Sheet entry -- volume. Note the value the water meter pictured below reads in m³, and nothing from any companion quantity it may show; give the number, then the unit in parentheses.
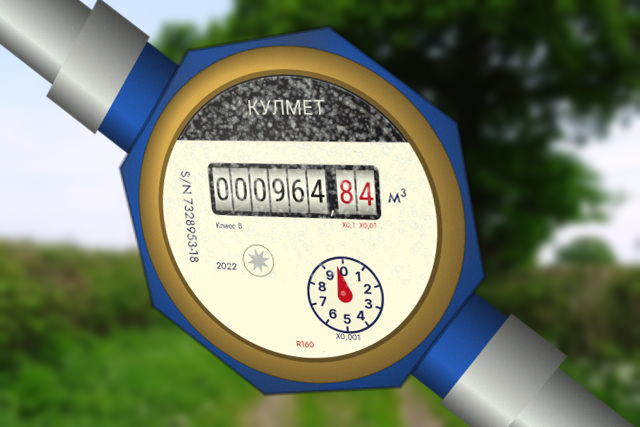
964.839 (m³)
